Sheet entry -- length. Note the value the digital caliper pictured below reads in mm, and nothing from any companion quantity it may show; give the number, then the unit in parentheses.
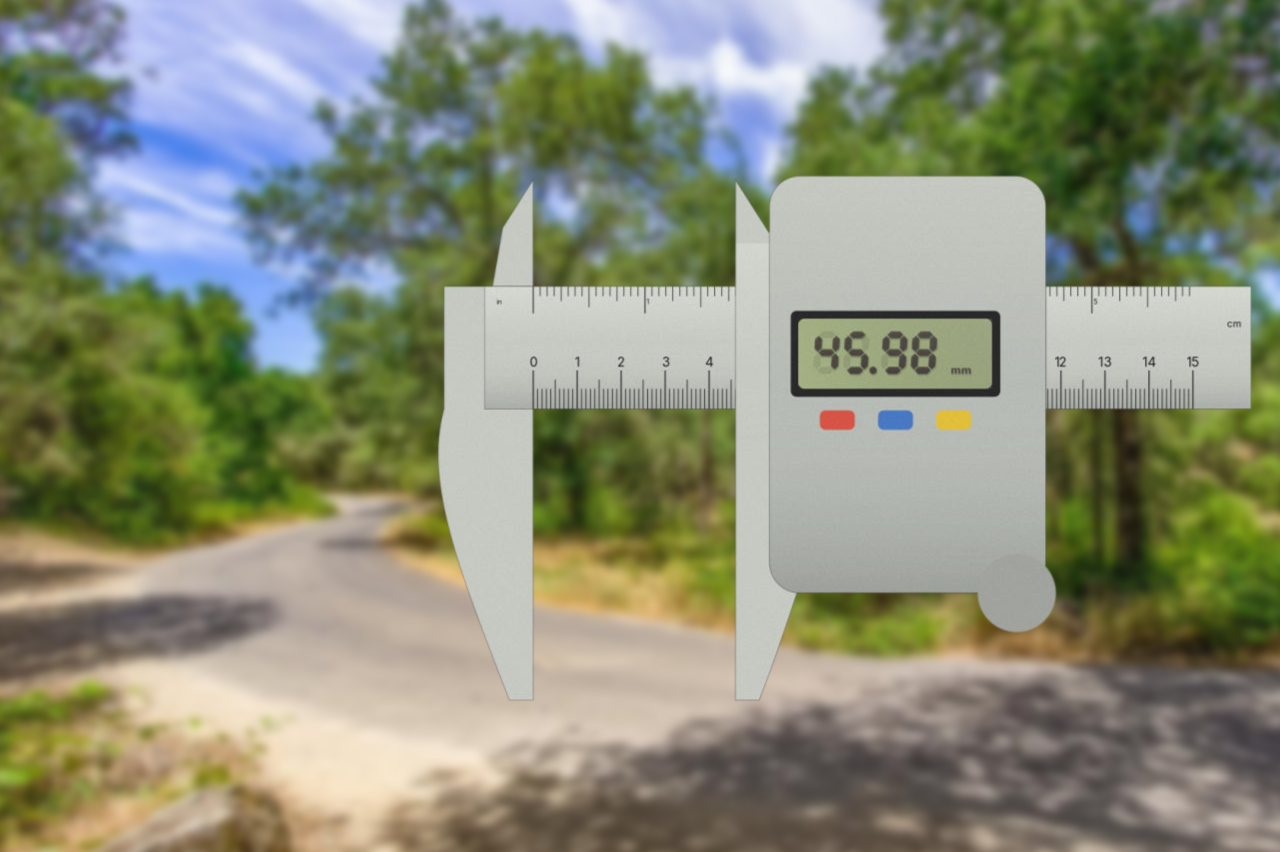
45.98 (mm)
